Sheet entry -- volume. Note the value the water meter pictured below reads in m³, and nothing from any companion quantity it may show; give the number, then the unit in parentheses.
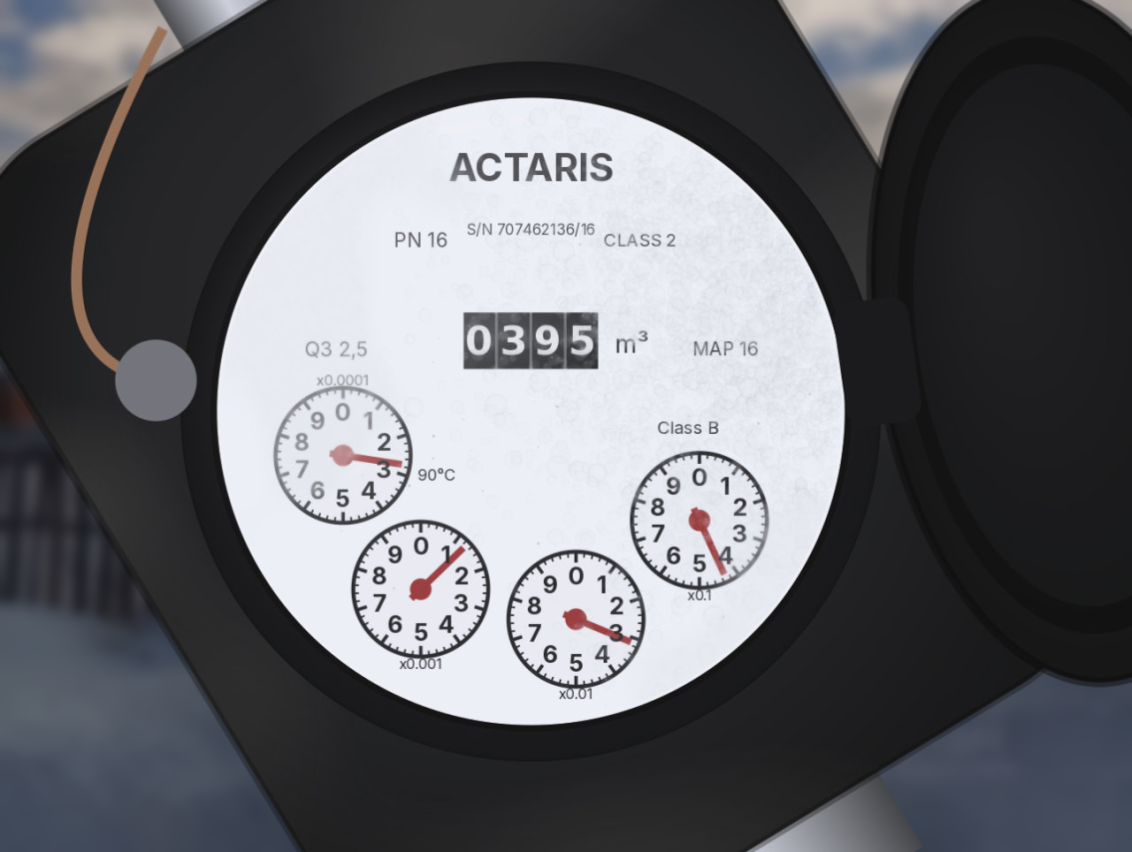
395.4312 (m³)
